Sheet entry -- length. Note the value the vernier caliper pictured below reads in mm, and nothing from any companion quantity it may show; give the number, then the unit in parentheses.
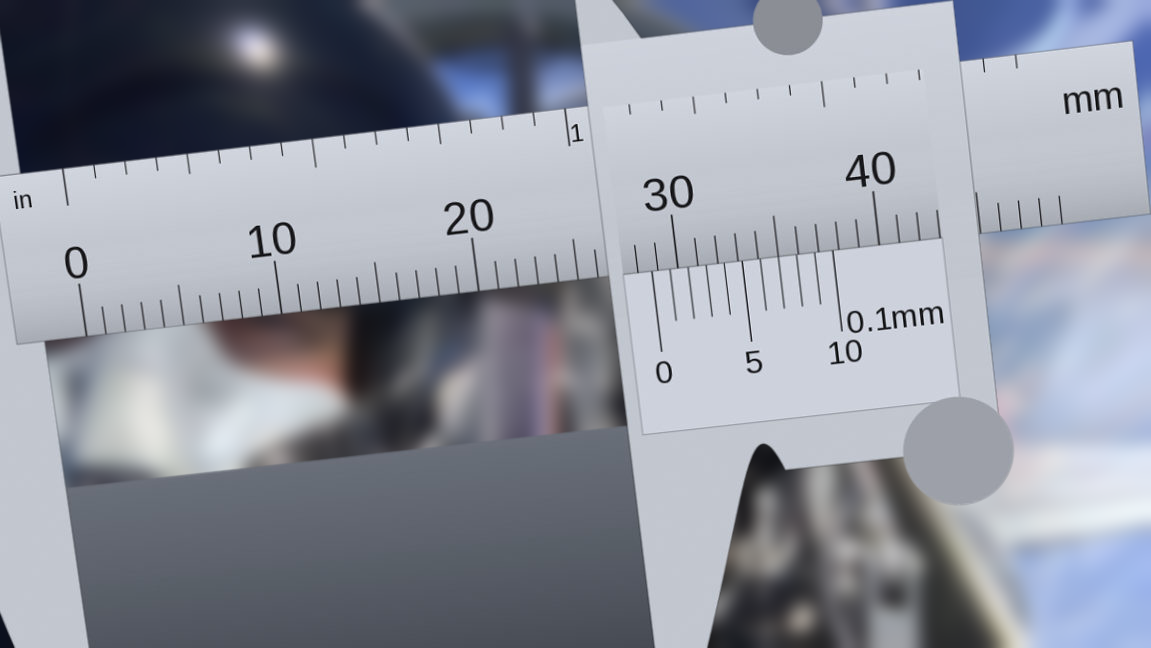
28.7 (mm)
